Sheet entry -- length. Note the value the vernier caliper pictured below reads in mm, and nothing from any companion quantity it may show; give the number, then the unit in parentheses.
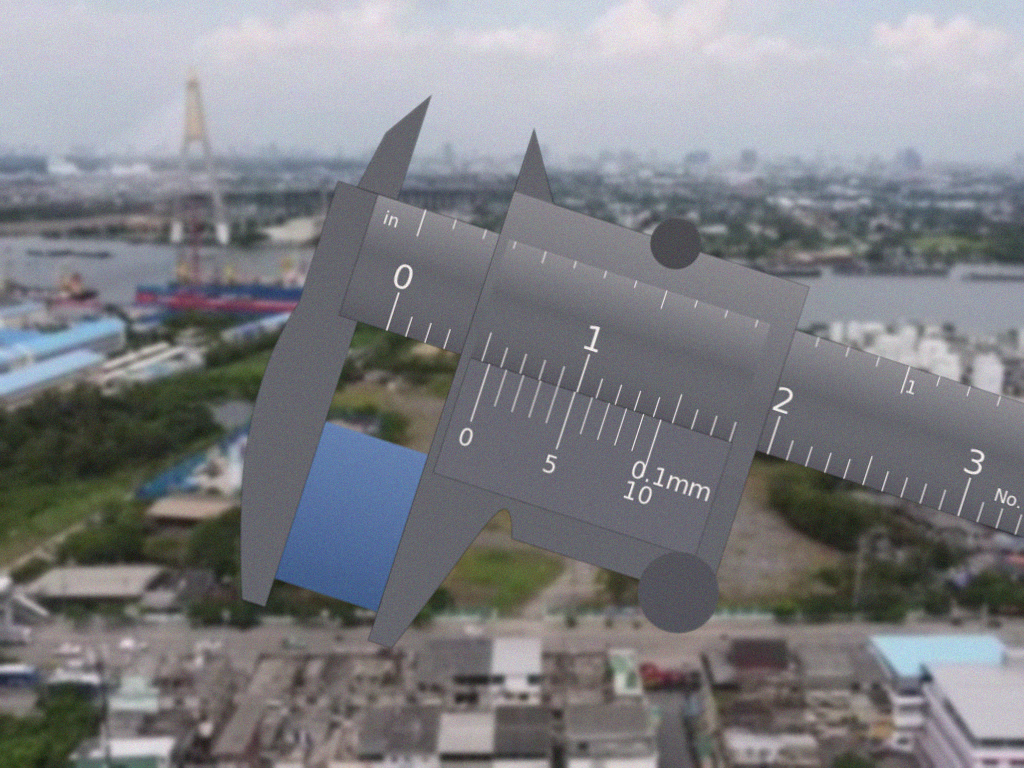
5.4 (mm)
